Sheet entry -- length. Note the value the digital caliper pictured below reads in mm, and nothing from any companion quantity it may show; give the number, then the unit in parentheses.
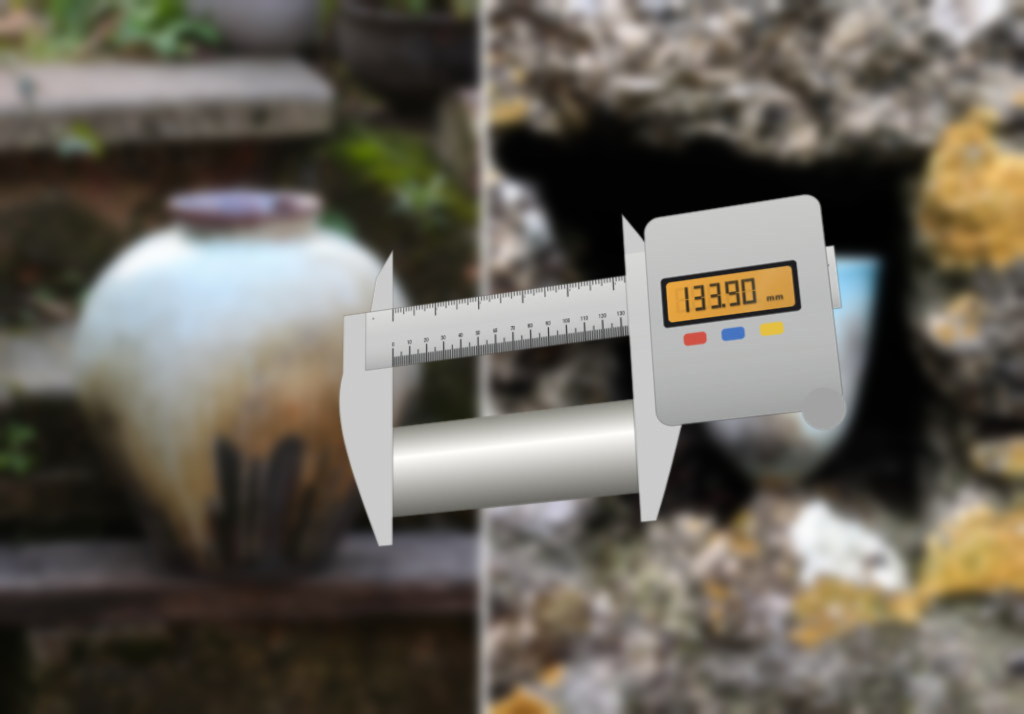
133.90 (mm)
